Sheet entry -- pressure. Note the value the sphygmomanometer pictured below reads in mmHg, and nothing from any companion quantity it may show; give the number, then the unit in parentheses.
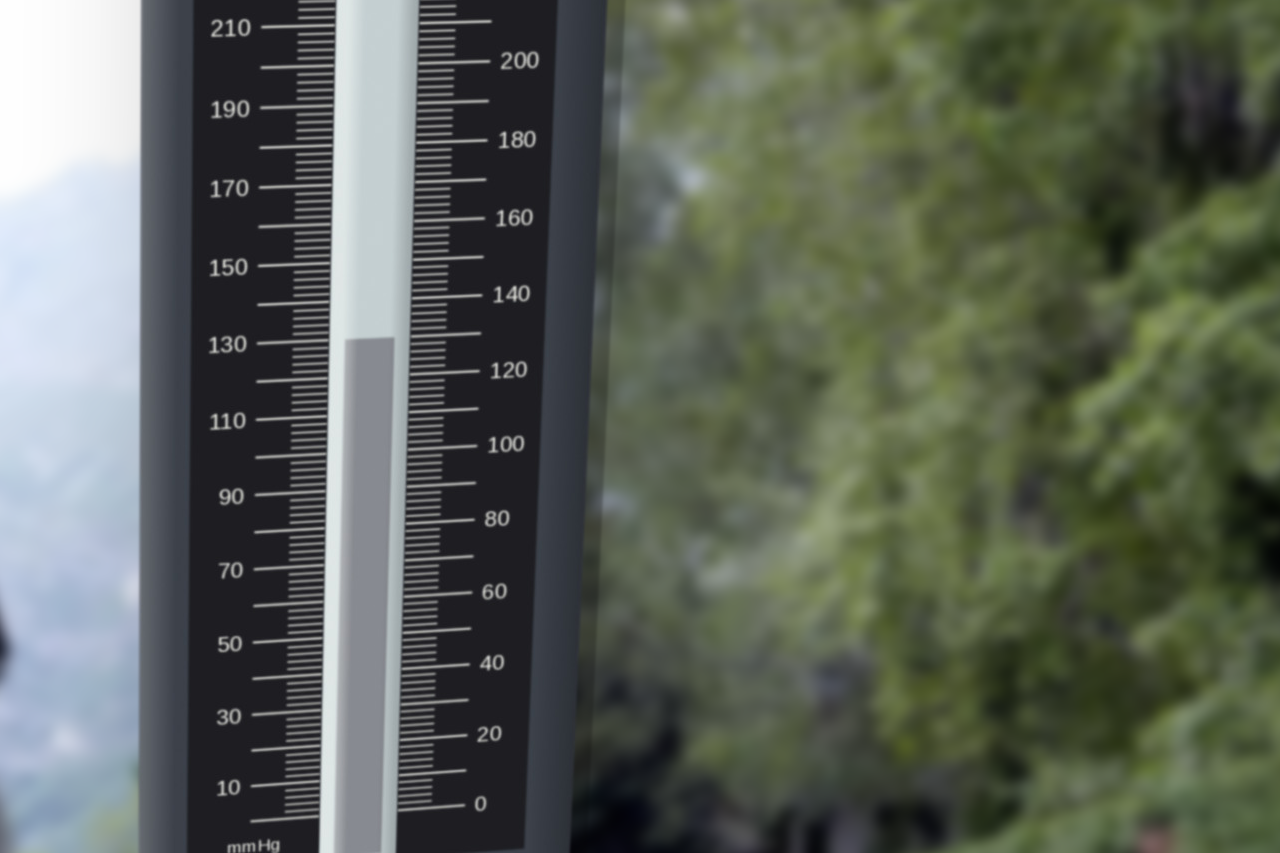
130 (mmHg)
